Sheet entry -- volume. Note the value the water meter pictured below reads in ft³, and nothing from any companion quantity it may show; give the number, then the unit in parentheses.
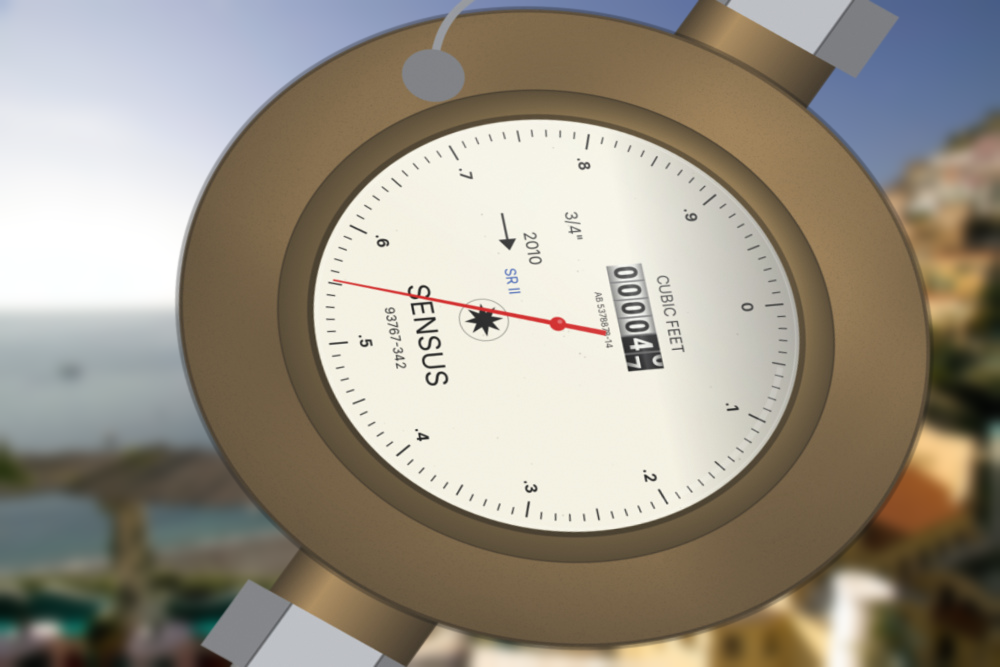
46.55 (ft³)
